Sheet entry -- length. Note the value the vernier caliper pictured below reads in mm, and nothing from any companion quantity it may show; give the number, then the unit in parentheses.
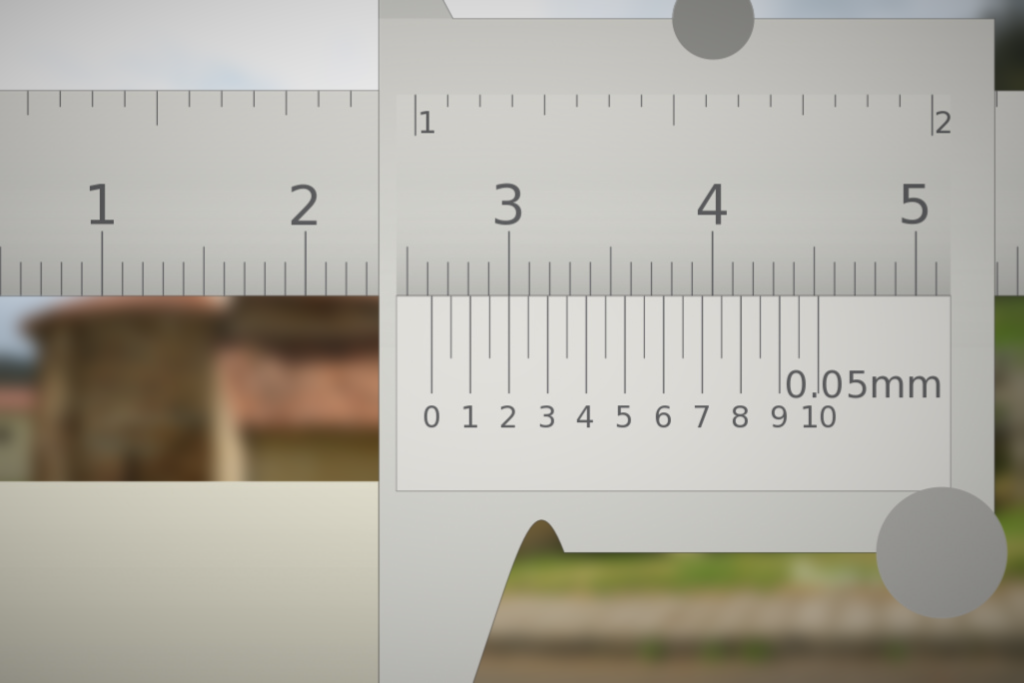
26.2 (mm)
